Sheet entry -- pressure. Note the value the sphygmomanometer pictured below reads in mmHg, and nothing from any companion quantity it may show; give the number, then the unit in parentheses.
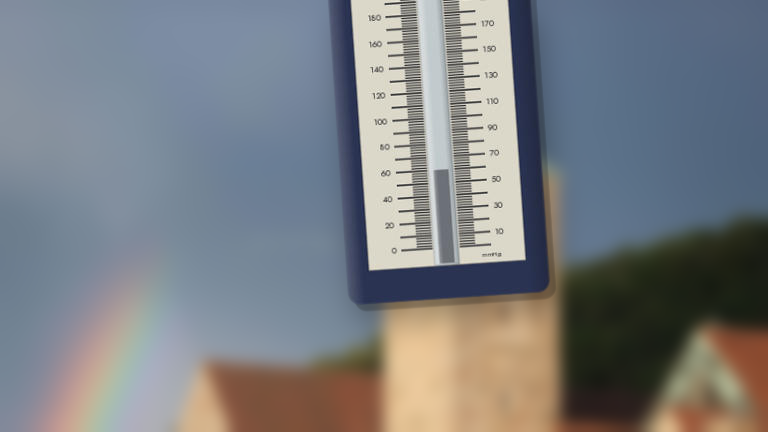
60 (mmHg)
